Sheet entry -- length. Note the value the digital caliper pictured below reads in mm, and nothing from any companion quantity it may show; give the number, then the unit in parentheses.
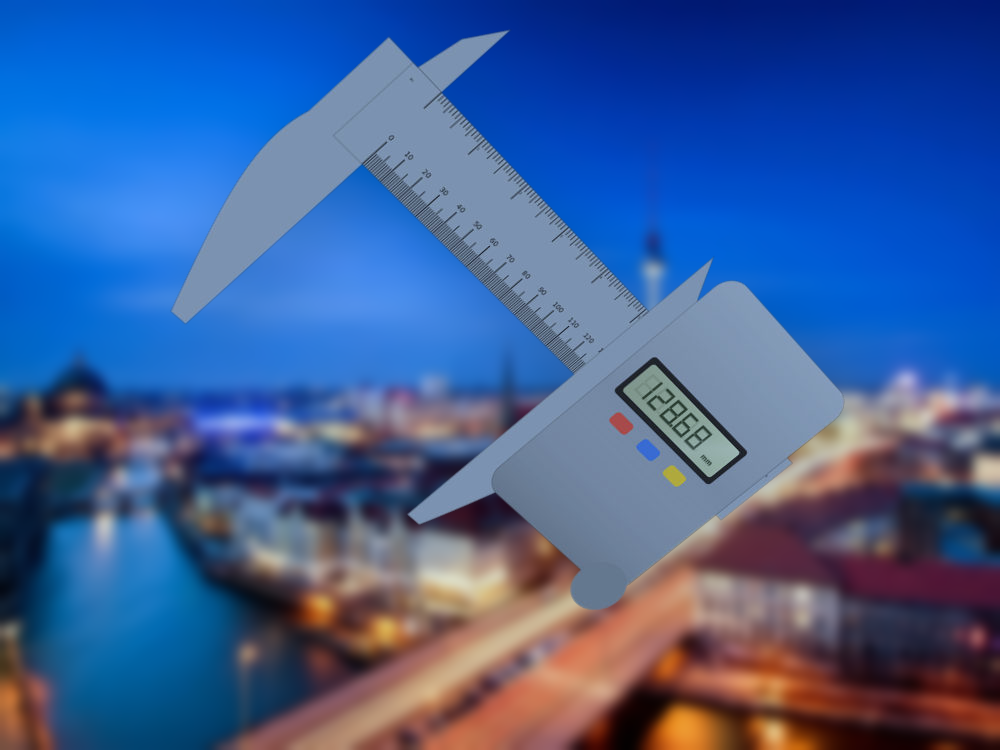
128.68 (mm)
